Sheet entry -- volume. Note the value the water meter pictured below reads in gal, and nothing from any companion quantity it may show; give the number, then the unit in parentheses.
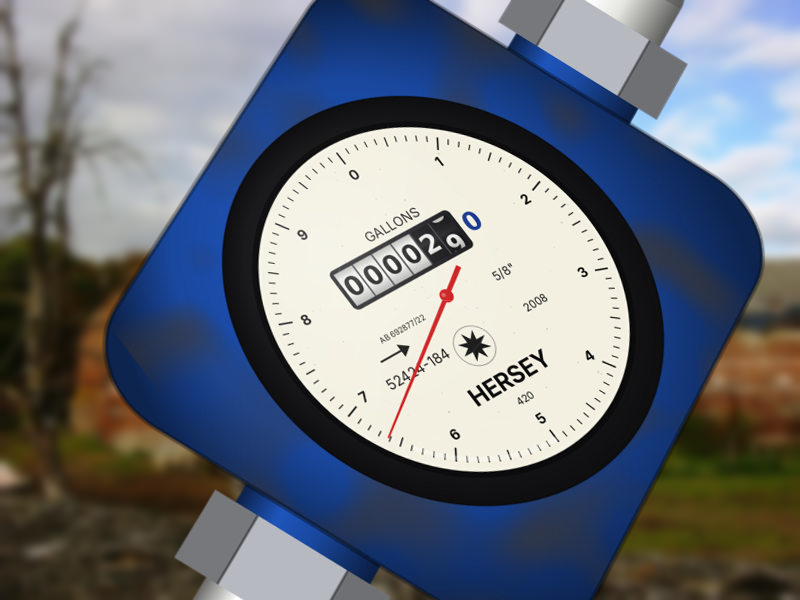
286.6 (gal)
